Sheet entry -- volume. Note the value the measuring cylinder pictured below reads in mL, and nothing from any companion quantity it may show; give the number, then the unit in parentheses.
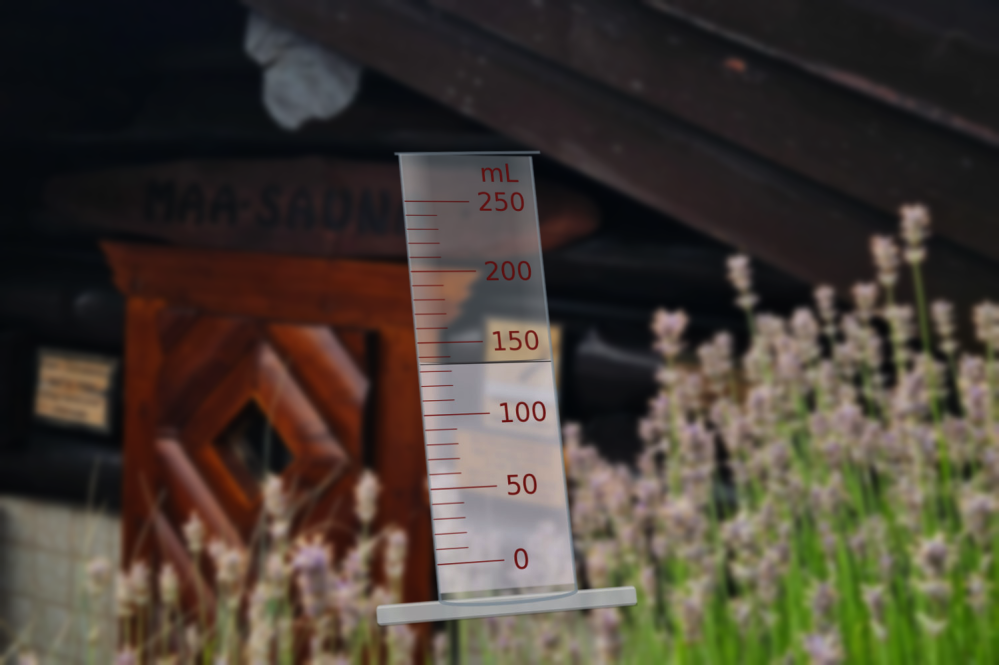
135 (mL)
